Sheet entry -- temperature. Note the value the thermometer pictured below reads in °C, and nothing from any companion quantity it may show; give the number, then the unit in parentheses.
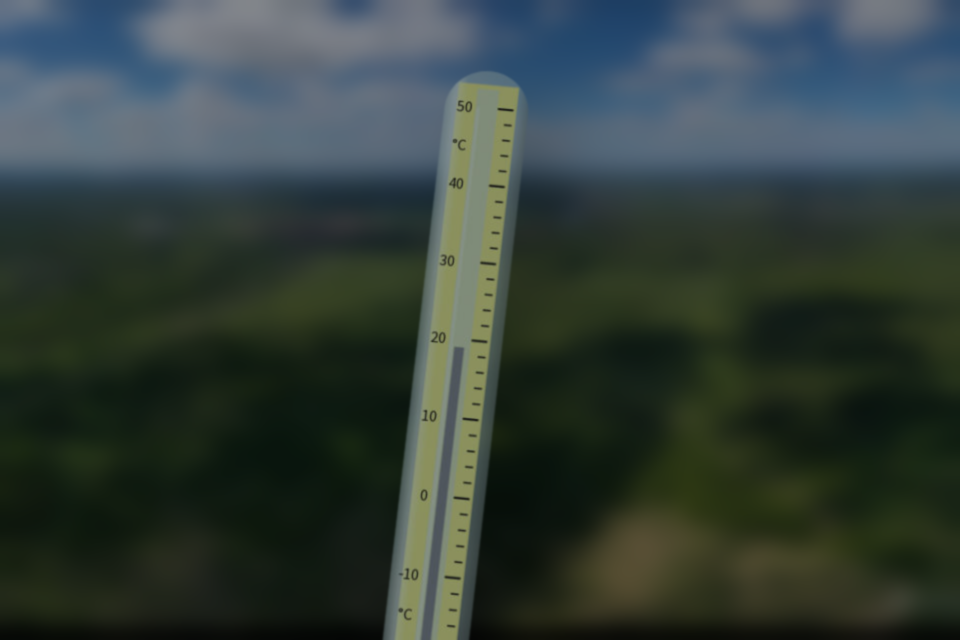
19 (°C)
